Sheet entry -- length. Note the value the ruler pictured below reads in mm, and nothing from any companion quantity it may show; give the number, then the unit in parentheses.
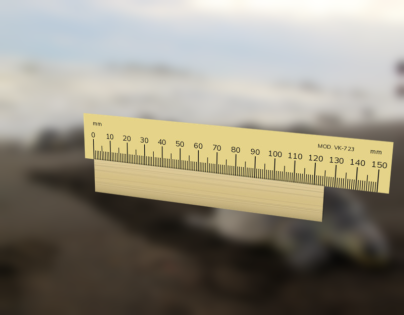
125 (mm)
